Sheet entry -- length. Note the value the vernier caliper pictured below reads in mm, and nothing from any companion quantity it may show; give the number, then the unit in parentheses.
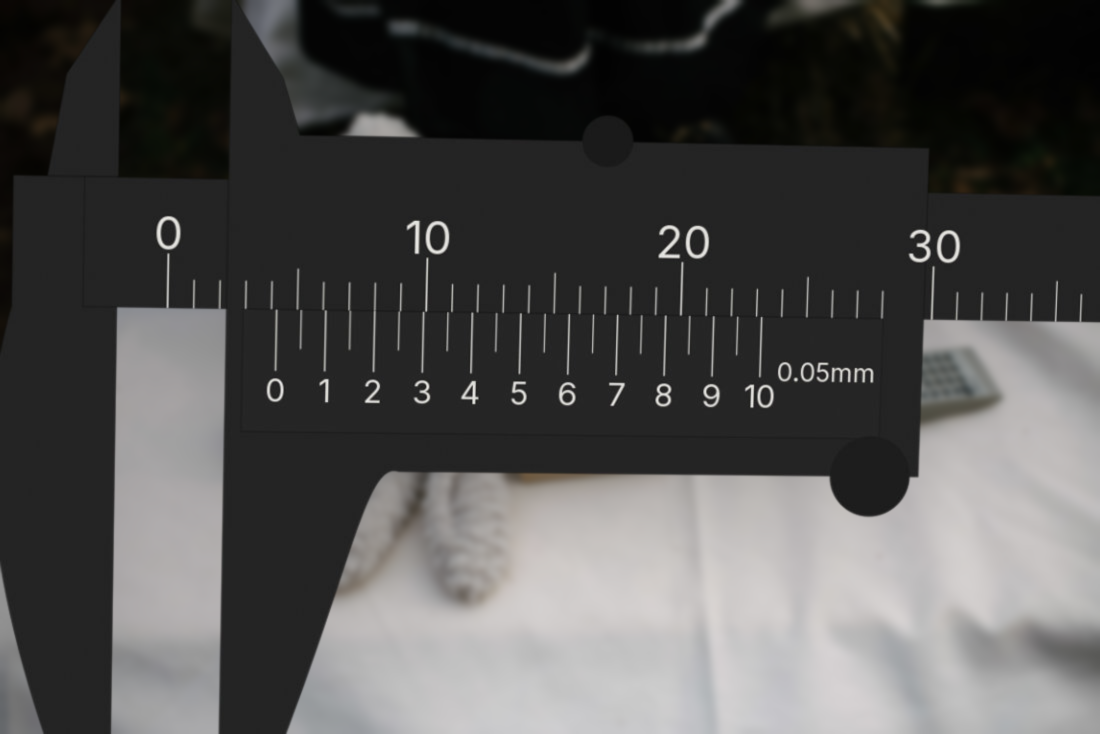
4.2 (mm)
